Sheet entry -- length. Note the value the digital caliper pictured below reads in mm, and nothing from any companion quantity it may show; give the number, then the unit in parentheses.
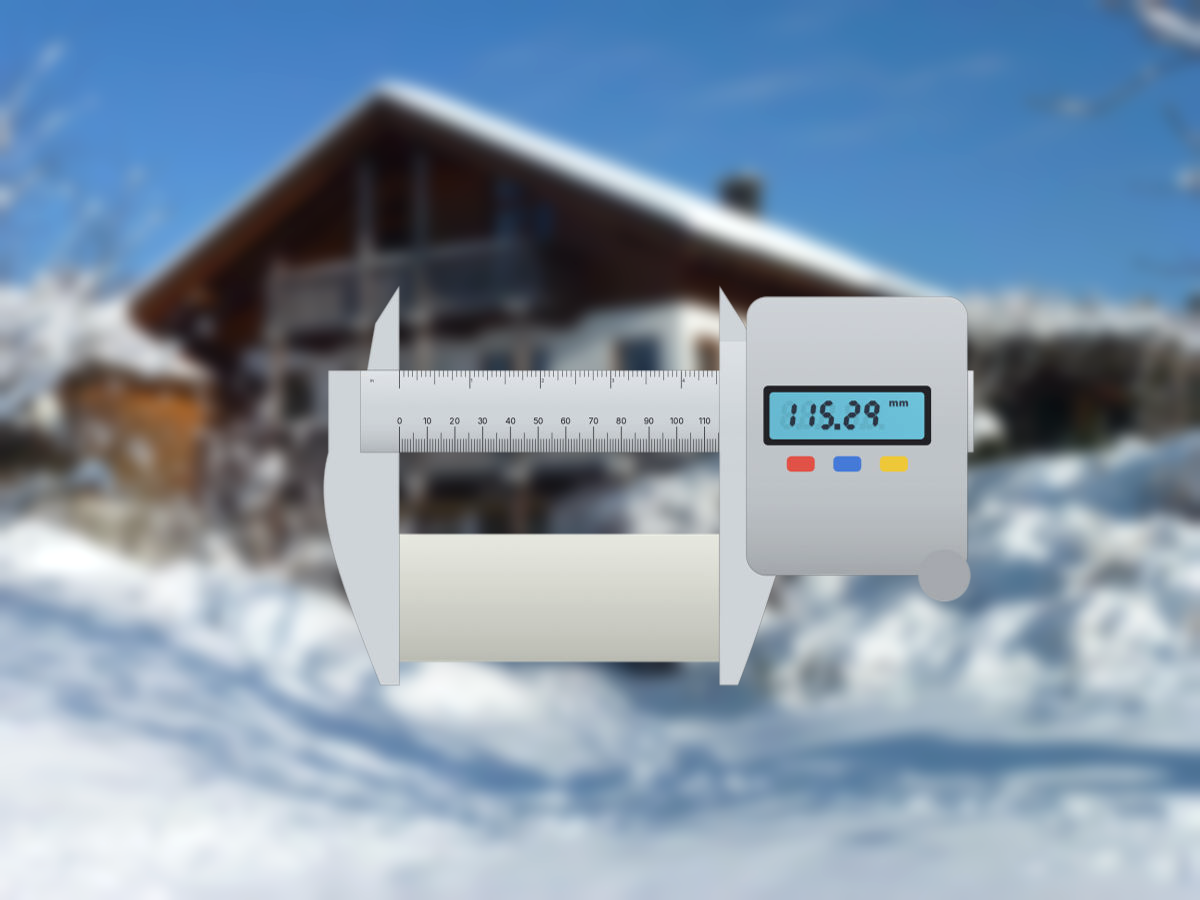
115.29 (mm)
